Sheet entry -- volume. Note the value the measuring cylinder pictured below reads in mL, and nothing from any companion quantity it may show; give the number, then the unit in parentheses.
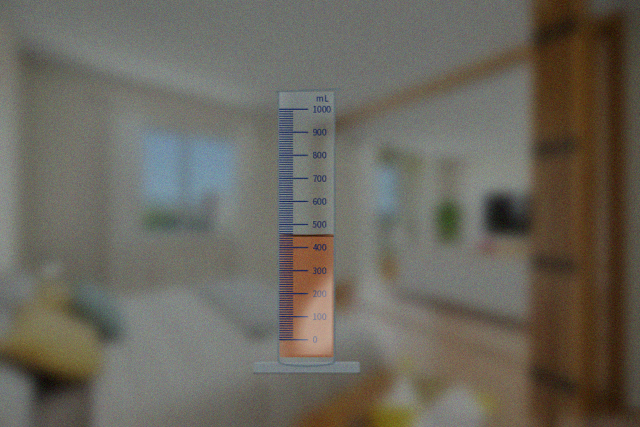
450 (mL)
